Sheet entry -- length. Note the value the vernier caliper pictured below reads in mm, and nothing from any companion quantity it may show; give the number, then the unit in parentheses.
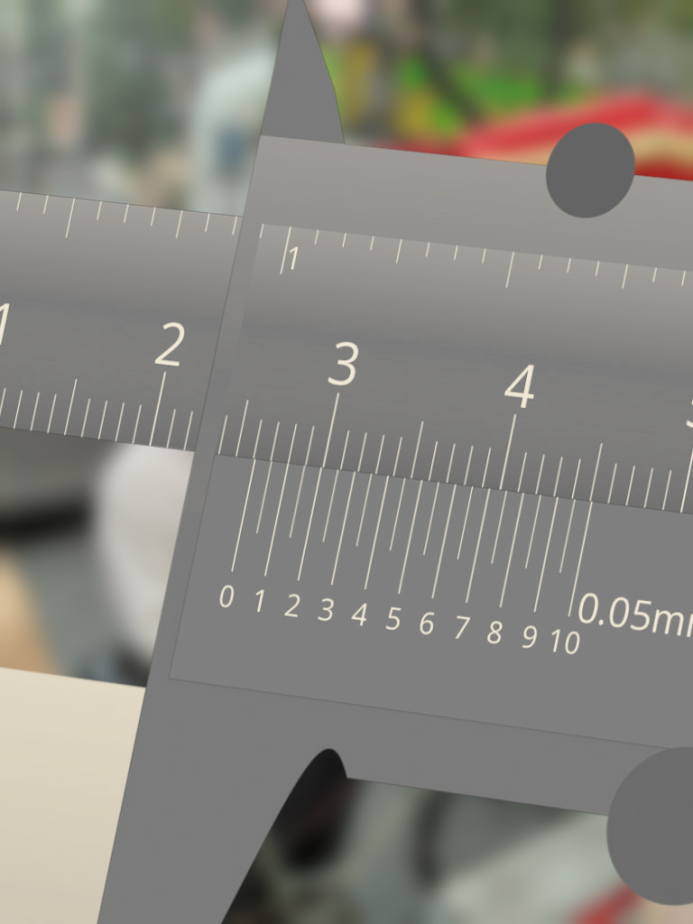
26.1 (mm)
